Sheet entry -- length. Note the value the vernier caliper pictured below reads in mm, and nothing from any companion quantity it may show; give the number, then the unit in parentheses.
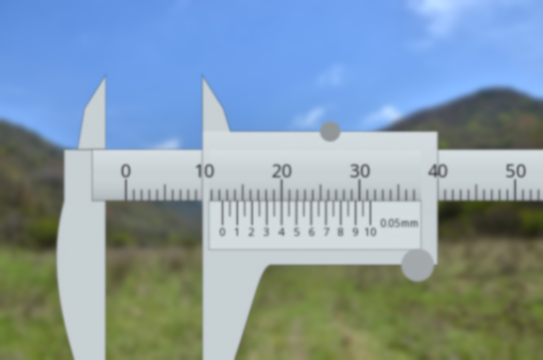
12.4 (mm)
